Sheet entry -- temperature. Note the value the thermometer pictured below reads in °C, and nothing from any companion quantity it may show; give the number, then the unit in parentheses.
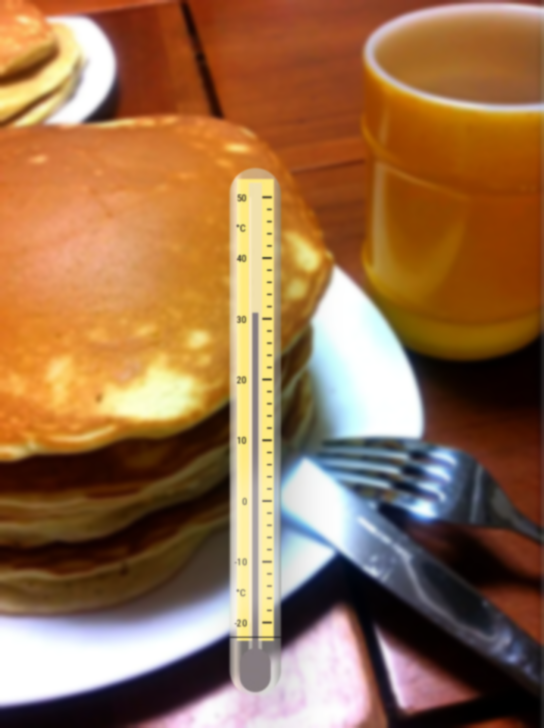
31 (°C)
